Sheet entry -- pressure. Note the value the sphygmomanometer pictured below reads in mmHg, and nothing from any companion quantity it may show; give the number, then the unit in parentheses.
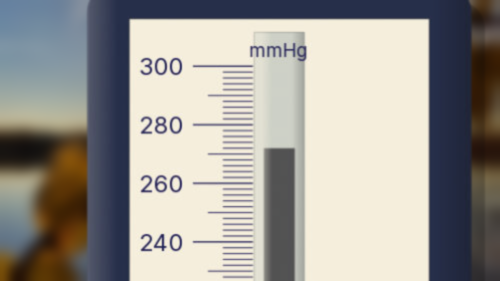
272 (mmHg)
